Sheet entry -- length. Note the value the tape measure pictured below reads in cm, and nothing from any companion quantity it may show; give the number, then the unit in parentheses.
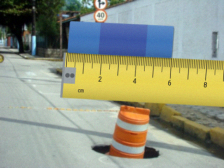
6 (cm)
